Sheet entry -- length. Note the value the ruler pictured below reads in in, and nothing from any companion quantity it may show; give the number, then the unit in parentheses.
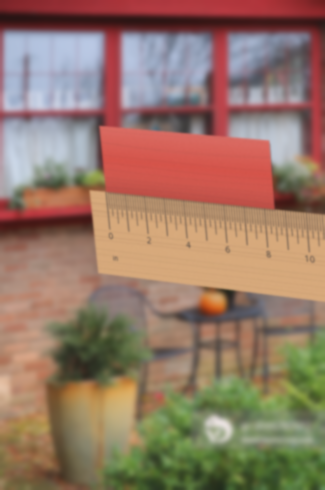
8.5 (in)
